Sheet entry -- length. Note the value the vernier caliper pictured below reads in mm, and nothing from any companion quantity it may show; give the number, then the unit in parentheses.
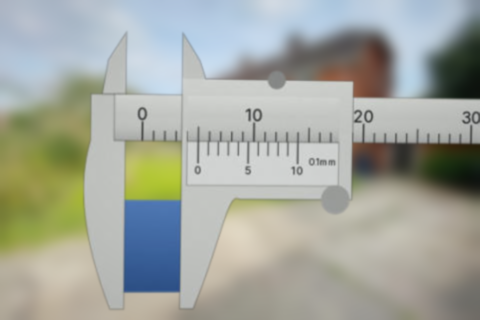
5.0 (mm)
